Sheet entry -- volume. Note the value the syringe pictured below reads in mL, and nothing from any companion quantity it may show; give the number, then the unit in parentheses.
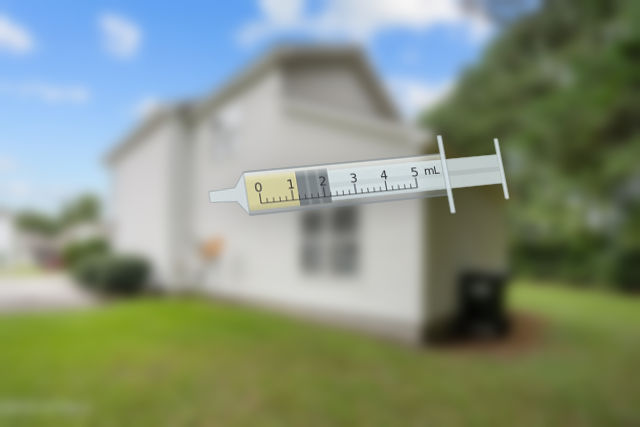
1.2 (mL)
